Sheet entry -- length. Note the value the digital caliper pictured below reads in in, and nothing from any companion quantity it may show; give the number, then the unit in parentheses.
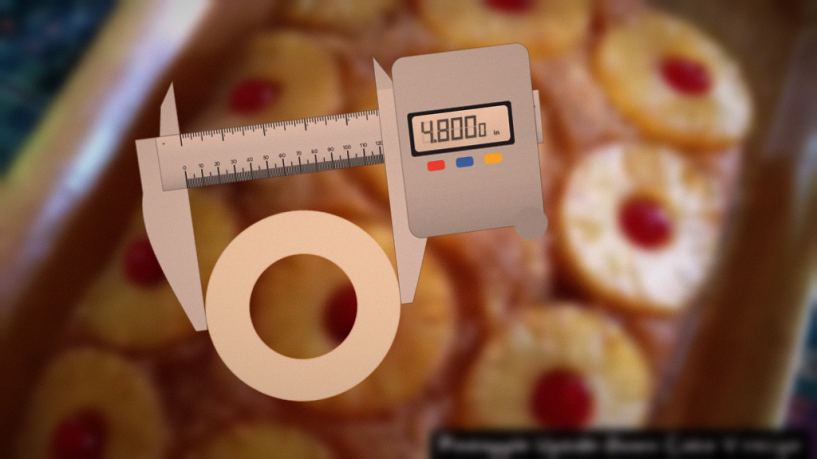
4.8000 (in)
